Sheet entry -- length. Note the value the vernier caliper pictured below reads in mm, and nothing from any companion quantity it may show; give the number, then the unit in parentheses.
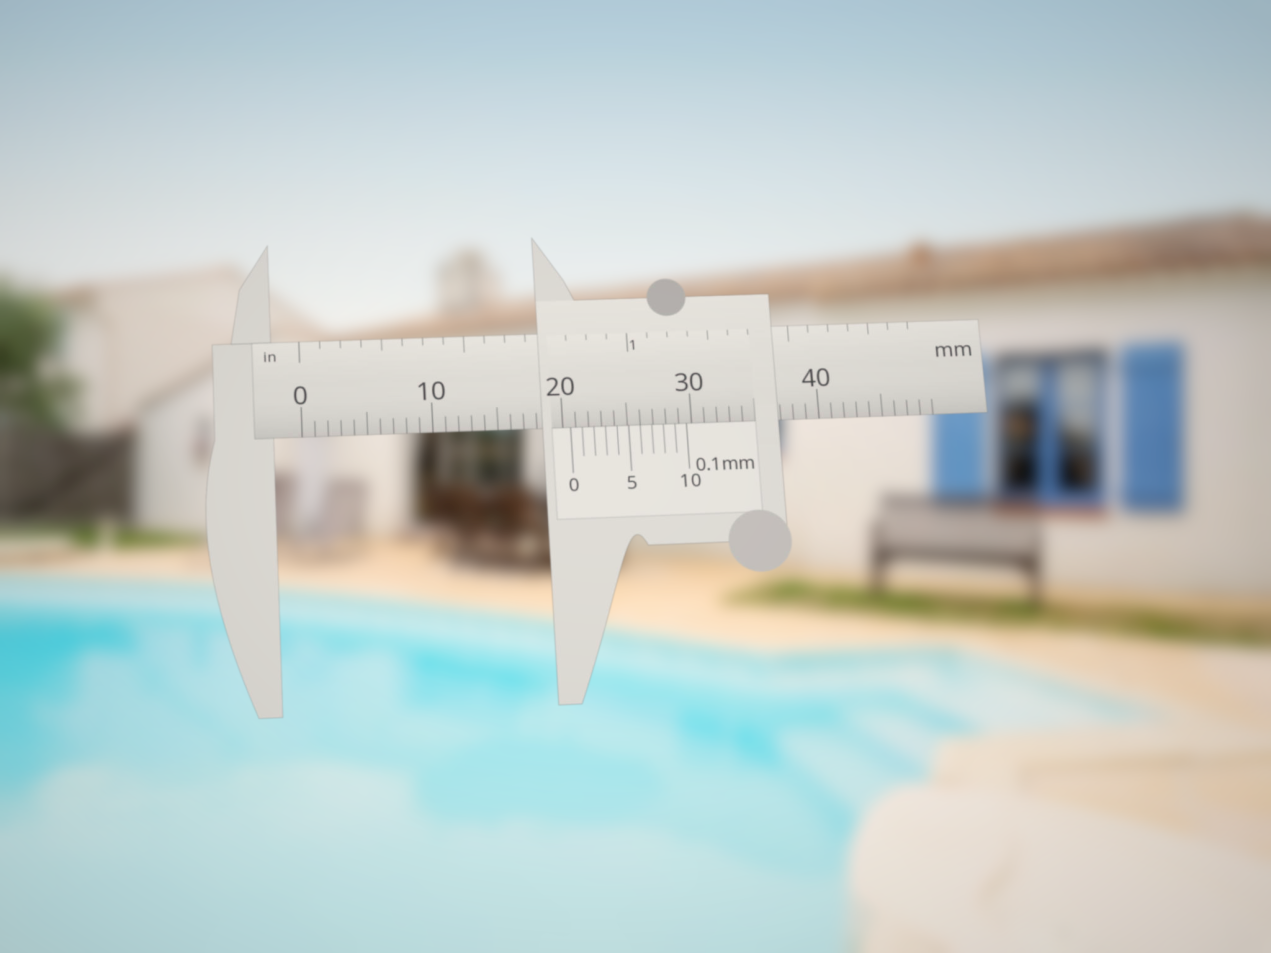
20.6 (mm)
